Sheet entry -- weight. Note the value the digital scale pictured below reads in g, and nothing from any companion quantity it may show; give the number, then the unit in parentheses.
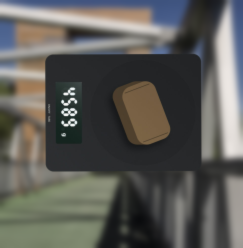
4589 (g)
